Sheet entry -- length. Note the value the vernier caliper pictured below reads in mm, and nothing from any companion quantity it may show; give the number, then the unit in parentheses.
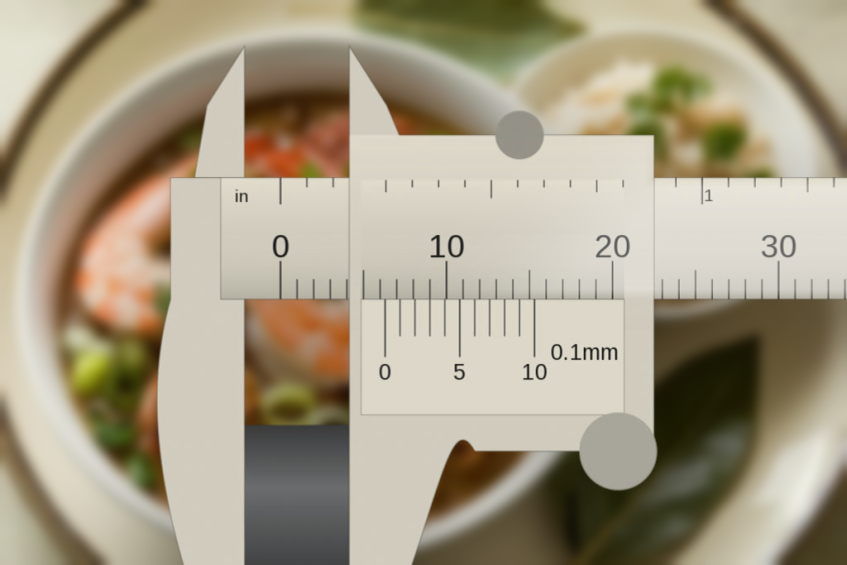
6.3 (mm)
